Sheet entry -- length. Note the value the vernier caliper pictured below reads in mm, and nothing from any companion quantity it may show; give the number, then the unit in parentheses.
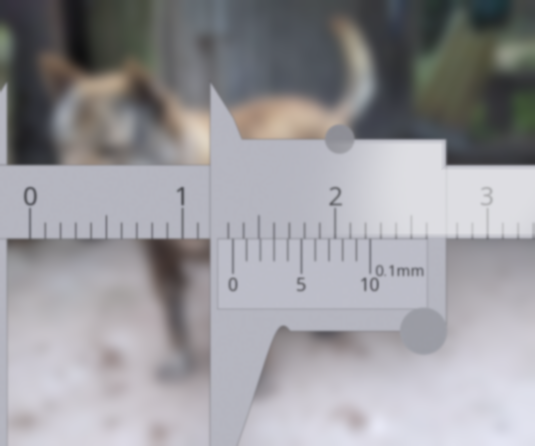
13.3 (mm)
